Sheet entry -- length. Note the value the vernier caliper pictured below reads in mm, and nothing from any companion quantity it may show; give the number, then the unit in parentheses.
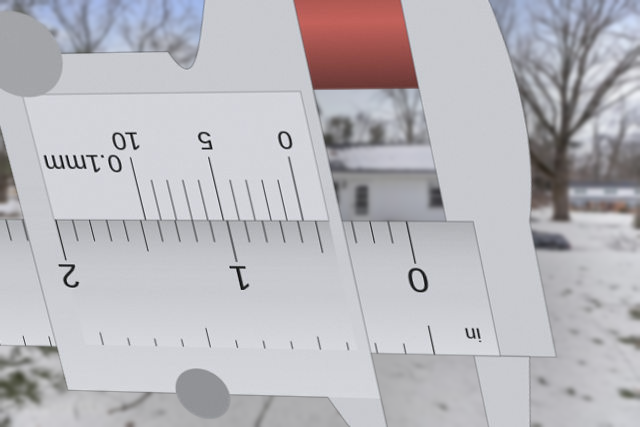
5.7 (mm)
